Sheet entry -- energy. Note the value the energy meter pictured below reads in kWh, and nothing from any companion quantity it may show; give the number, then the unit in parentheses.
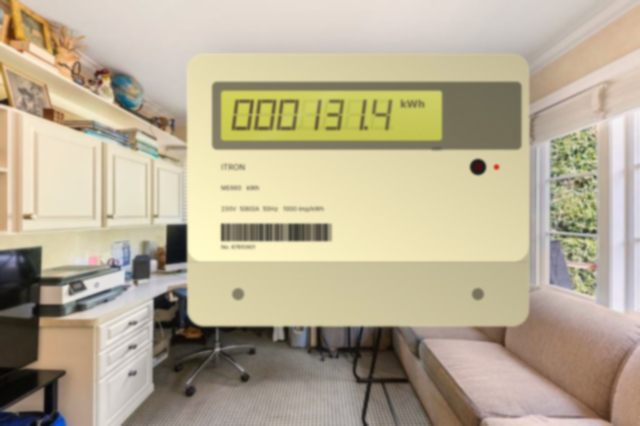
131.4 (kWh)
